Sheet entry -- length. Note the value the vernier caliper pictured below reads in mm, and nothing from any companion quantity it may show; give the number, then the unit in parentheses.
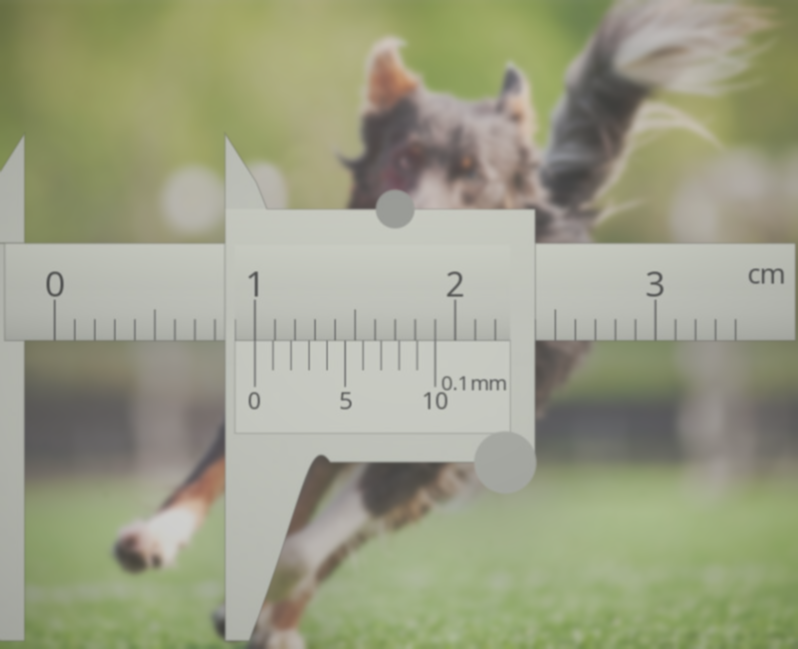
10.0 (mm)
